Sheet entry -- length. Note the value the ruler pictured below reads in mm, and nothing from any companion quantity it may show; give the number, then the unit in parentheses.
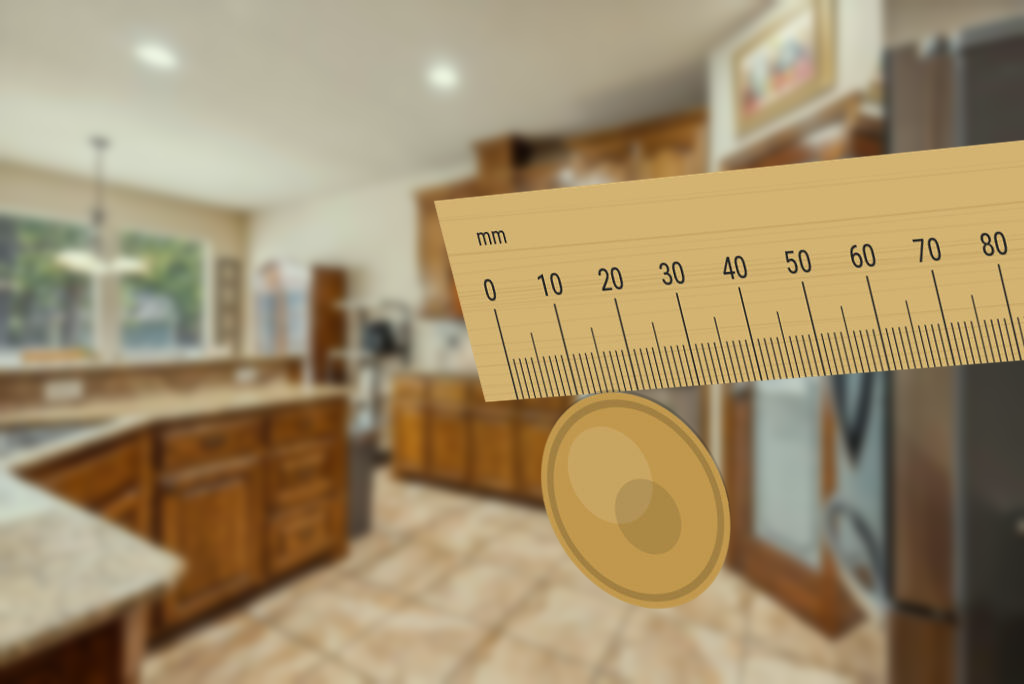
30 (mm)
